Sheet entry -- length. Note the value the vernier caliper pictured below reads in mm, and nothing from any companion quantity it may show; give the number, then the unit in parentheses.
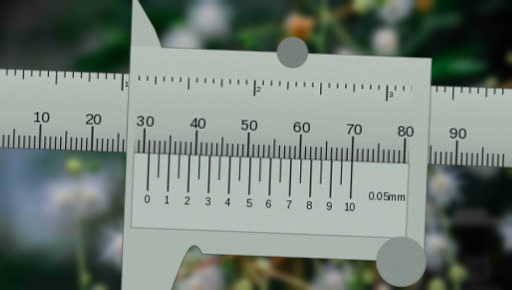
31.0 (mm)
